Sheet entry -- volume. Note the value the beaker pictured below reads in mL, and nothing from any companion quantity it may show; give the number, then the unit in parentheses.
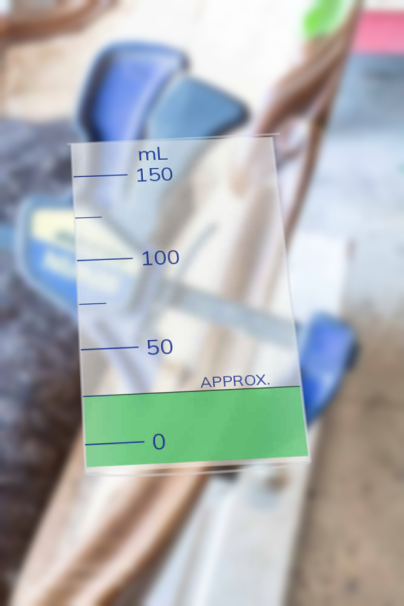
25 (mL)
